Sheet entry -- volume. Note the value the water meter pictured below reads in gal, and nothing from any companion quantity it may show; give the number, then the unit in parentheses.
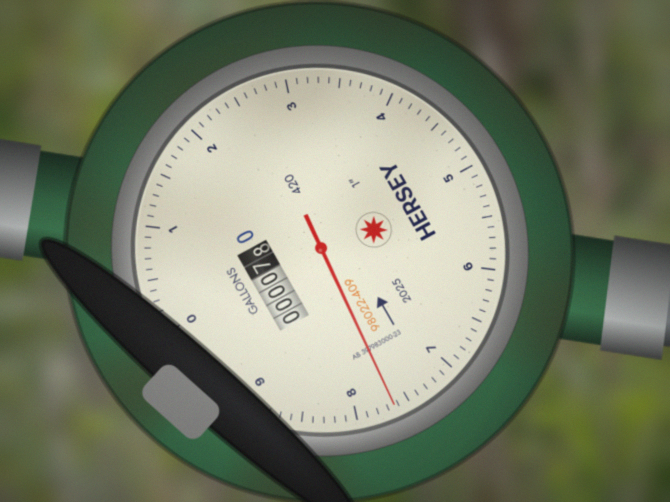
777.6 (gal)
